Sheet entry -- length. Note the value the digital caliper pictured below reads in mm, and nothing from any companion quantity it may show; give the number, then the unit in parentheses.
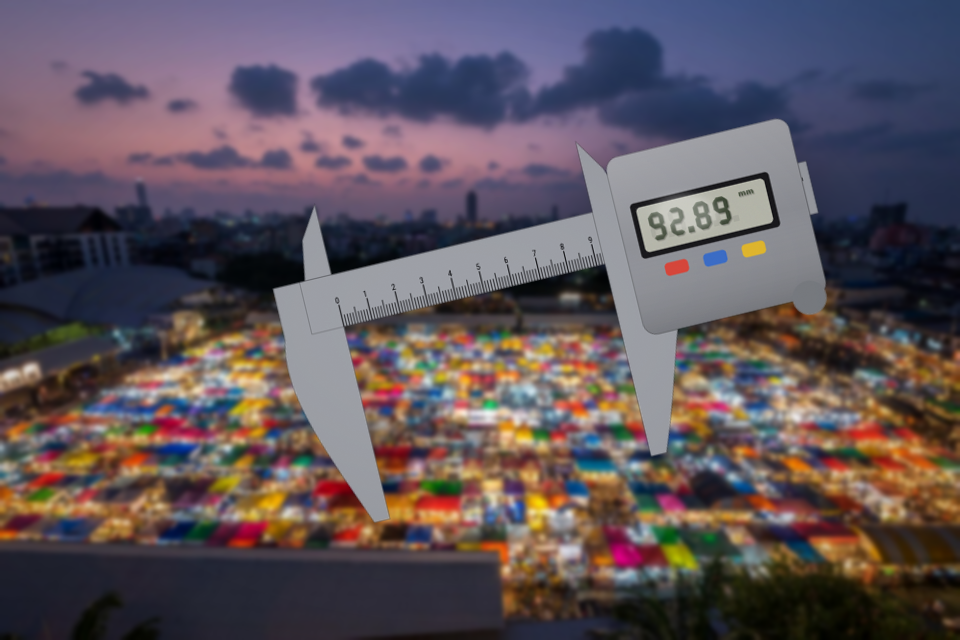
92.89 (mm)
